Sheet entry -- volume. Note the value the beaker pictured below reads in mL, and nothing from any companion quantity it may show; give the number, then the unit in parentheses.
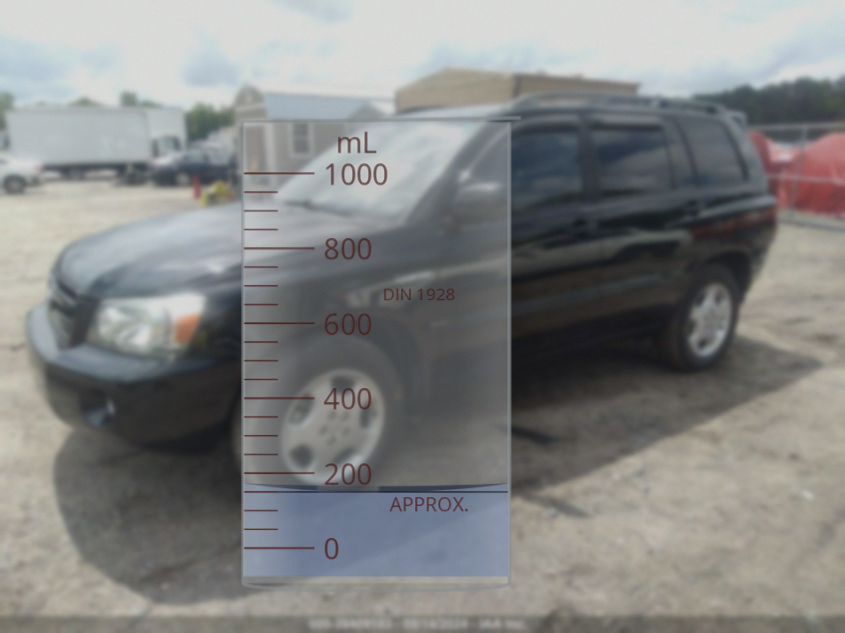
150 (mL)
